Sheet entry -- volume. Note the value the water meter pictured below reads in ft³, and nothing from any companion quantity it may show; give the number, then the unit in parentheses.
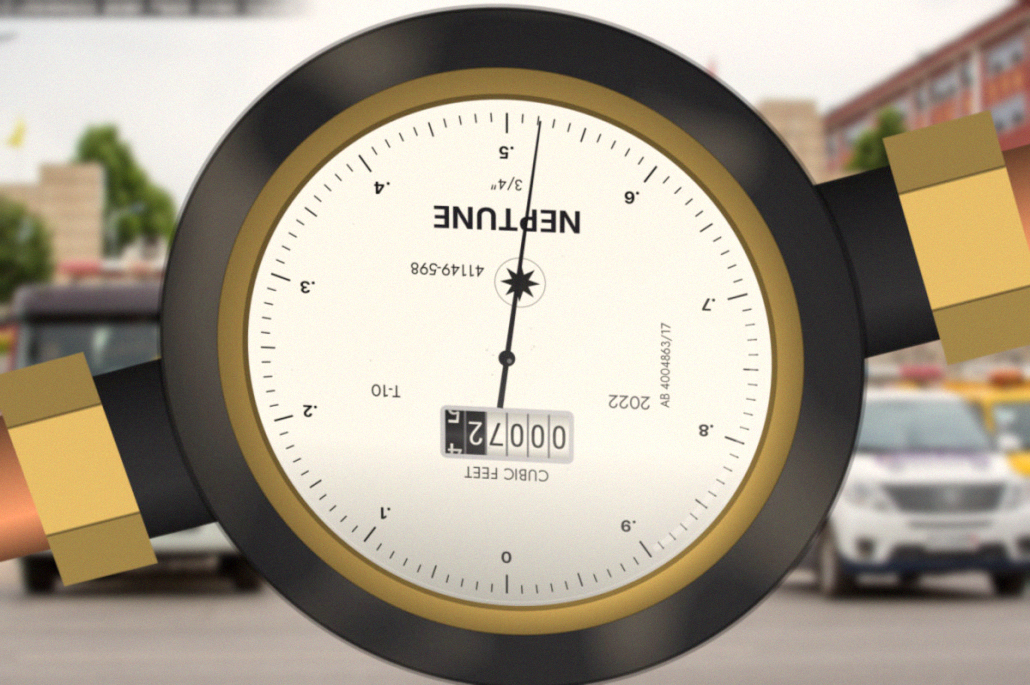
724.52 (ft³)
